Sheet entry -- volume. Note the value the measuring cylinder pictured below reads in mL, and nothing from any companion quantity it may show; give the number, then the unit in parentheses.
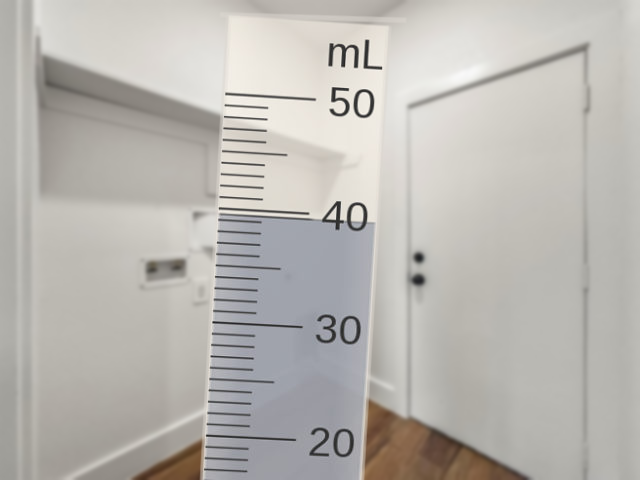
39.5 (mL)
